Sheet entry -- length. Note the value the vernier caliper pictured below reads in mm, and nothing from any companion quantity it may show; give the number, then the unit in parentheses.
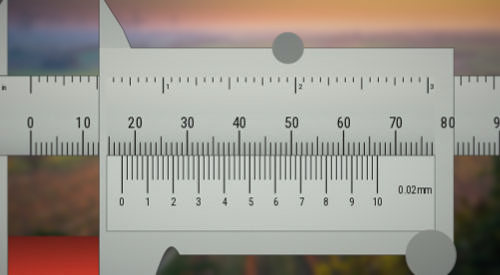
17.5 (mm)
